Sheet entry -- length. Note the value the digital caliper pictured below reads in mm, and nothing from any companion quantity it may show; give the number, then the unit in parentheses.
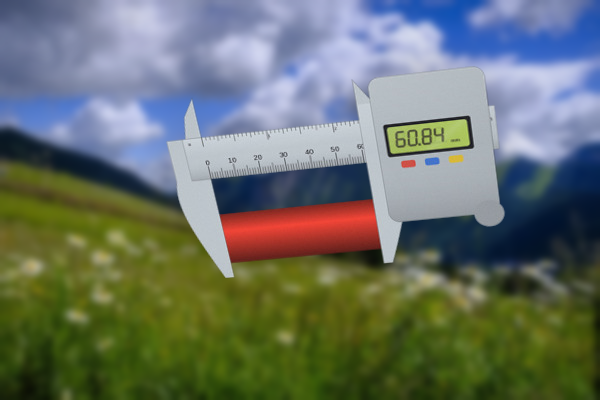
60.84 (mm)
